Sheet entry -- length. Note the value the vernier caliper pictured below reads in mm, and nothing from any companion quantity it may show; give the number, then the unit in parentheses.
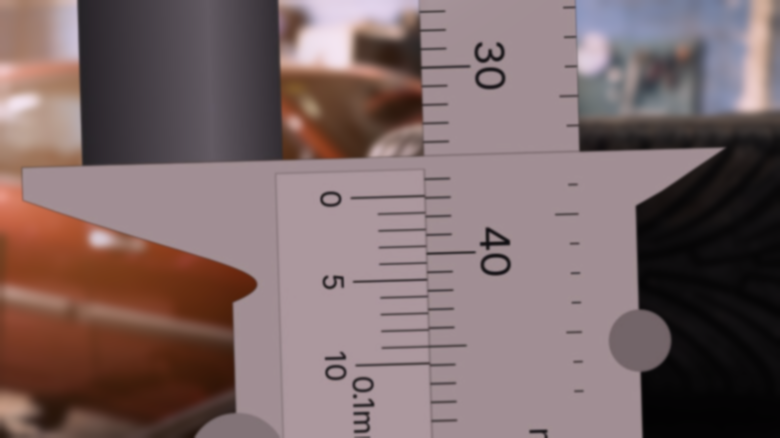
36.9 (mm)
